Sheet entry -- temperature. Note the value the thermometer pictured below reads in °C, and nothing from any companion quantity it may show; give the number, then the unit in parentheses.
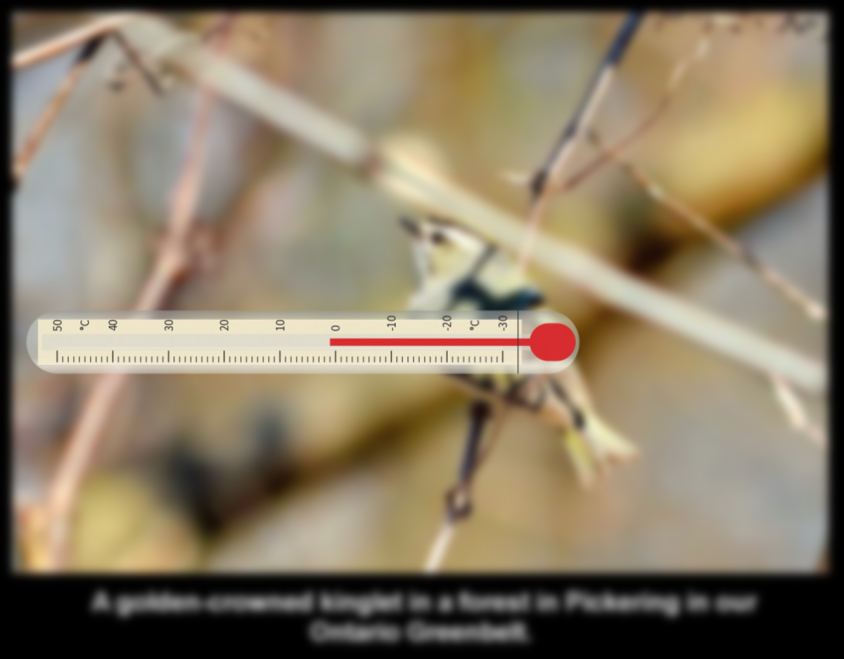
1 (°C)
